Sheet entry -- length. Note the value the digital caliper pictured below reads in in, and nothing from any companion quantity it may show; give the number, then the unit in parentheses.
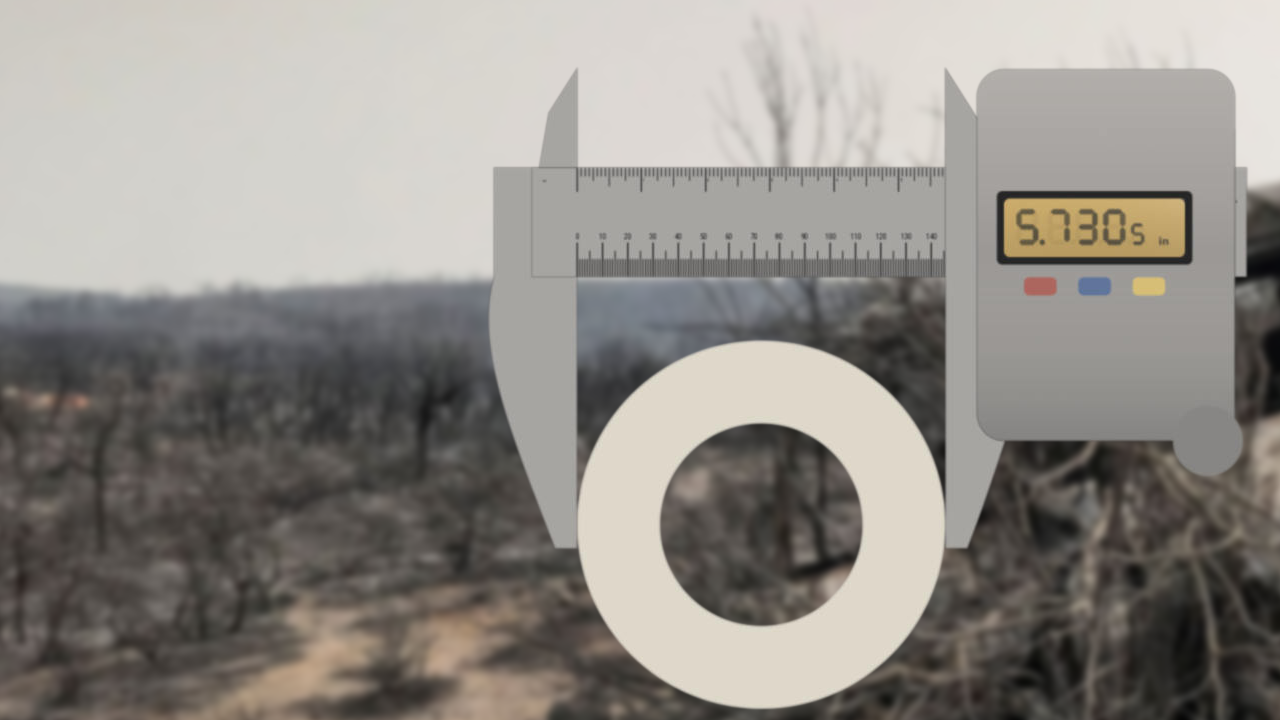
5.7305 (in)
